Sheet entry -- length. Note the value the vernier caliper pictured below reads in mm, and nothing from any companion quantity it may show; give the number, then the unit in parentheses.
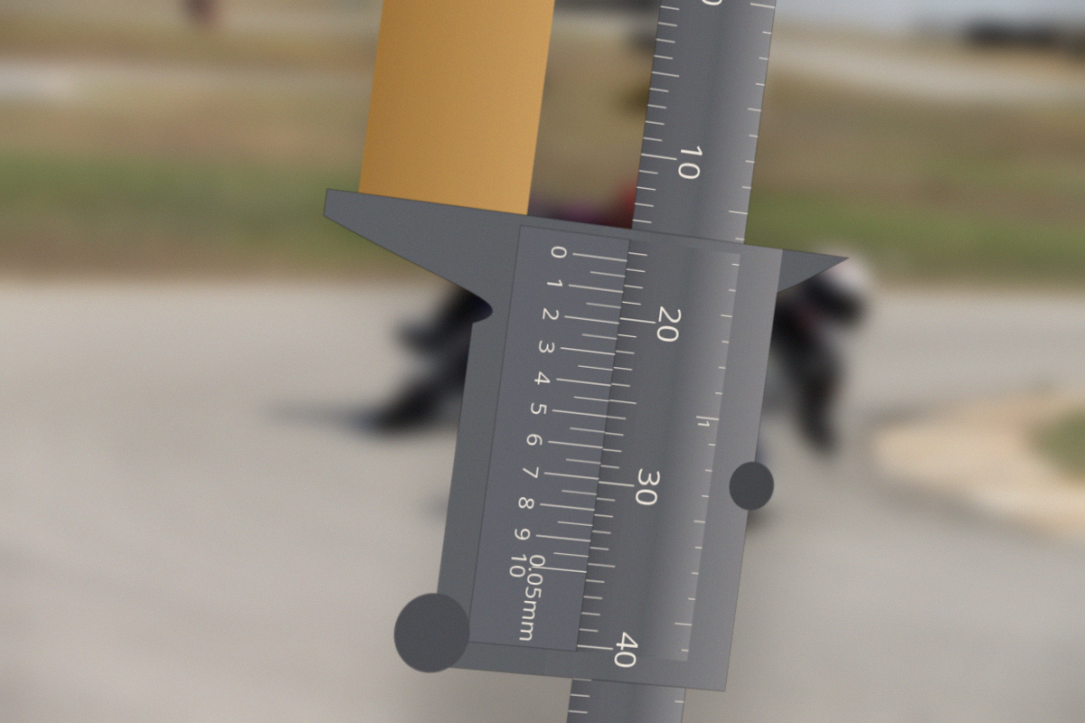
16.5 (mm)
